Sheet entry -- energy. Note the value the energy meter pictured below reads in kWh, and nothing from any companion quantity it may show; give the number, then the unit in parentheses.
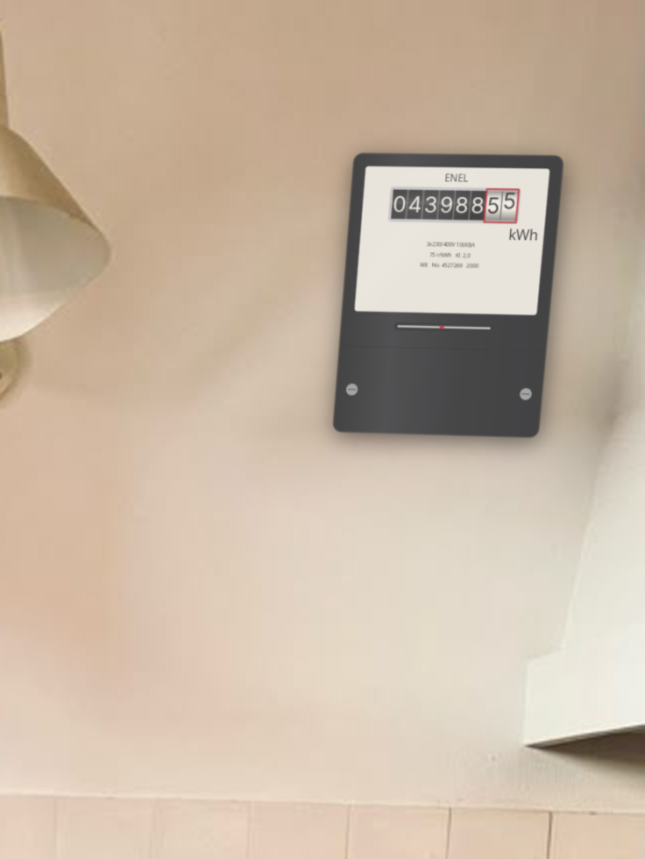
43988.55 (kWh)
